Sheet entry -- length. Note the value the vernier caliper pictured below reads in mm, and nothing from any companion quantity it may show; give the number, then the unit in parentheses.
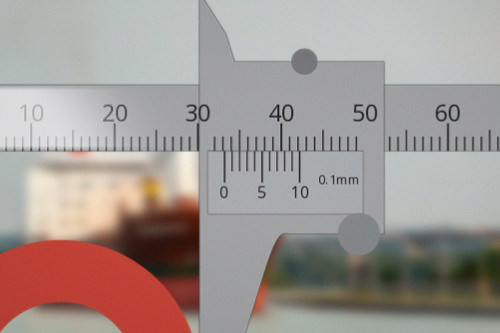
33.2 (mm)
